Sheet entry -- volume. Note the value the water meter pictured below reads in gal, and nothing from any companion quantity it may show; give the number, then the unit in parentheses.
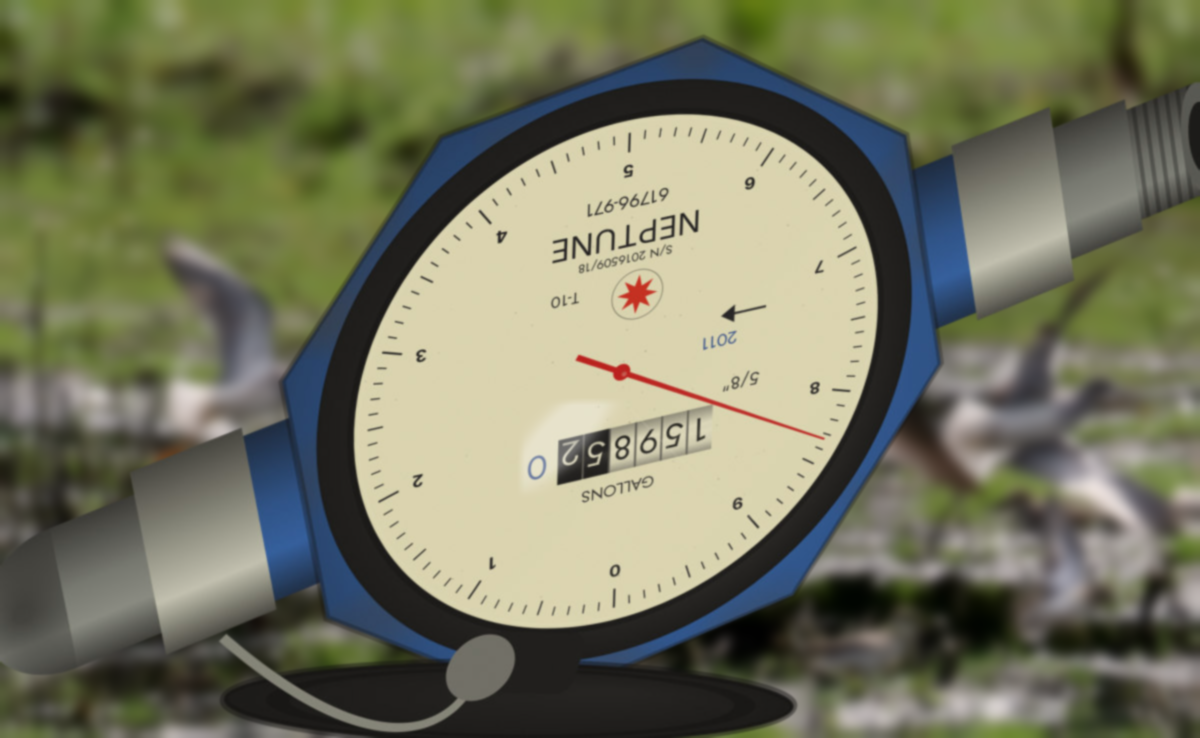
1598518.3 (gal)
